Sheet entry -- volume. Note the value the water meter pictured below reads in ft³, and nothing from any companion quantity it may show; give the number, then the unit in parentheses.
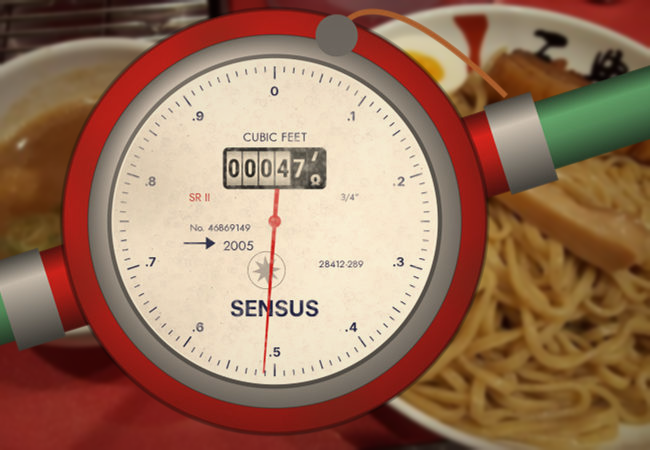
477.51 (ft³)
